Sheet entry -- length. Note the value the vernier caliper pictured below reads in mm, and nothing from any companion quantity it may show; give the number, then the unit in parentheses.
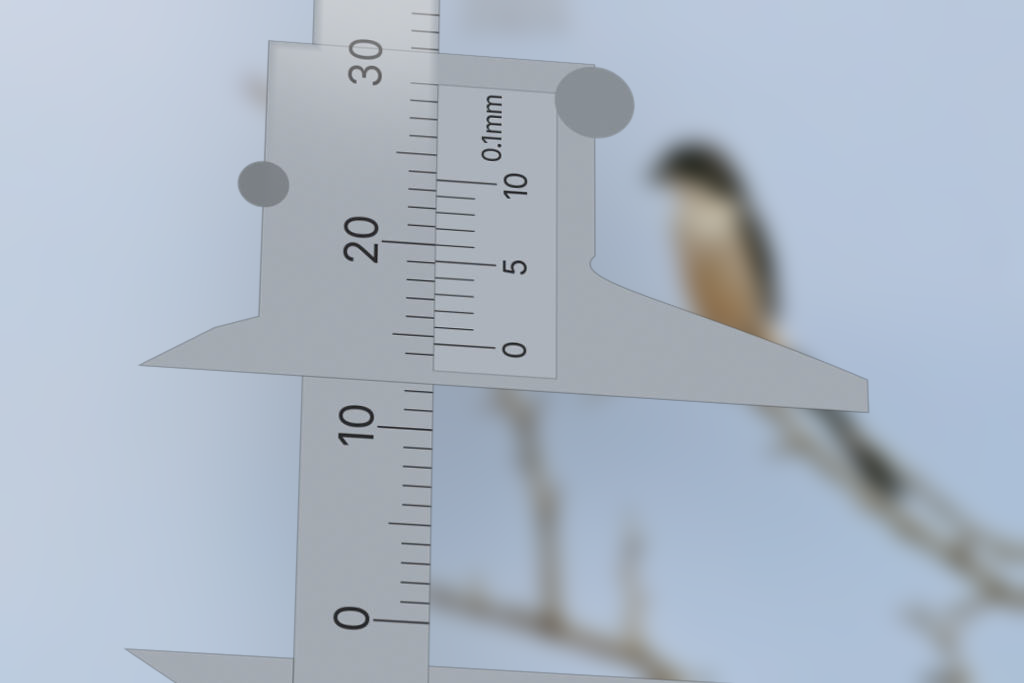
14.6 (mm)
